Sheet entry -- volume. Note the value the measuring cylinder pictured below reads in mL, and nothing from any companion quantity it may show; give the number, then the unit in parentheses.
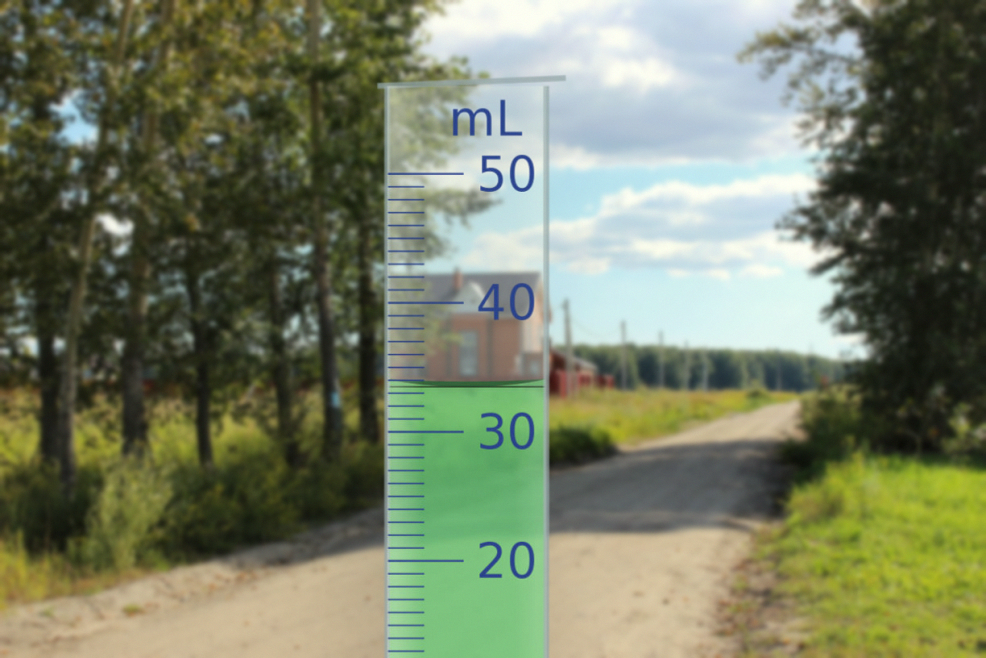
33.5 (mL)
